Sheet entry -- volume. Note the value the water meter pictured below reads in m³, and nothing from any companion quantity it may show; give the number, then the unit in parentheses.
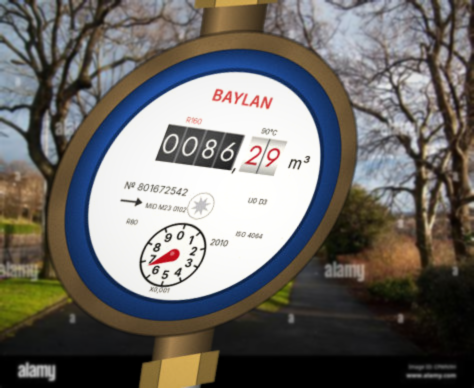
86.296 (m³)
